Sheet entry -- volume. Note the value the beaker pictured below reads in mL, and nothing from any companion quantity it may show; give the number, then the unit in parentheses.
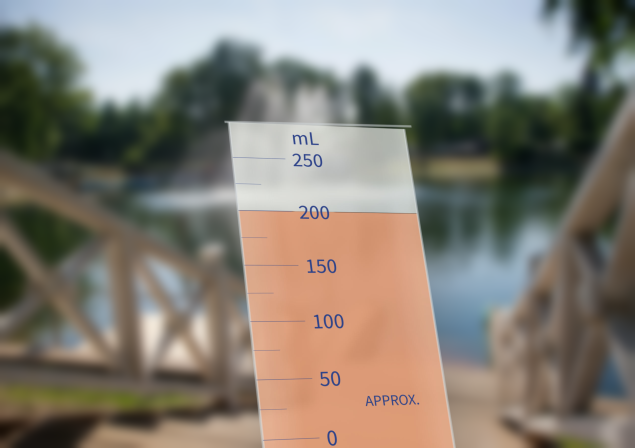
200 (mL)
